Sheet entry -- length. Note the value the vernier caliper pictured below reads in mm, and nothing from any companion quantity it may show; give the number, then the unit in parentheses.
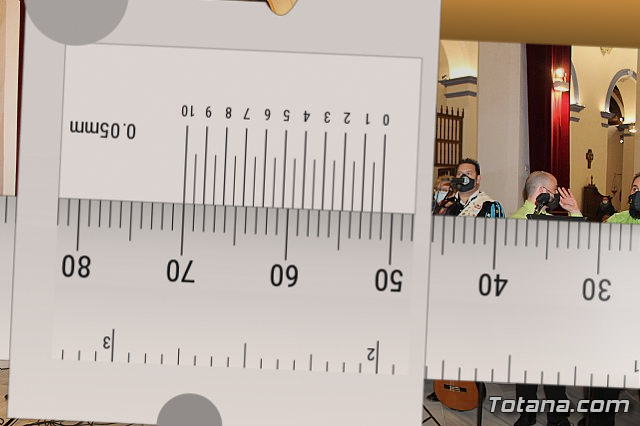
51.0 (mm)
